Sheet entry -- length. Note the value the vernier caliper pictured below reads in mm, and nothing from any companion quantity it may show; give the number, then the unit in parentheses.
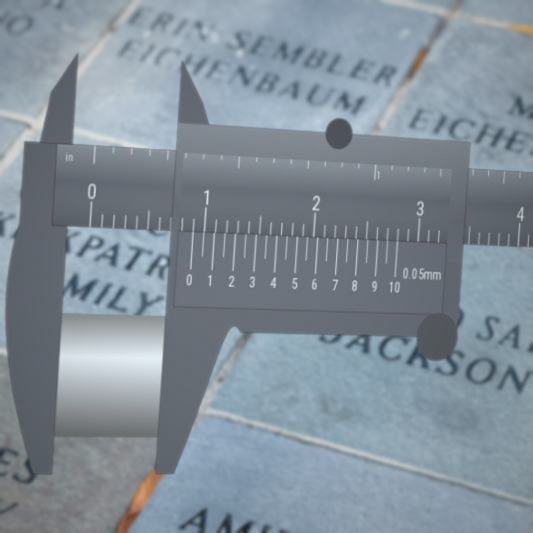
9.0 (mm)
